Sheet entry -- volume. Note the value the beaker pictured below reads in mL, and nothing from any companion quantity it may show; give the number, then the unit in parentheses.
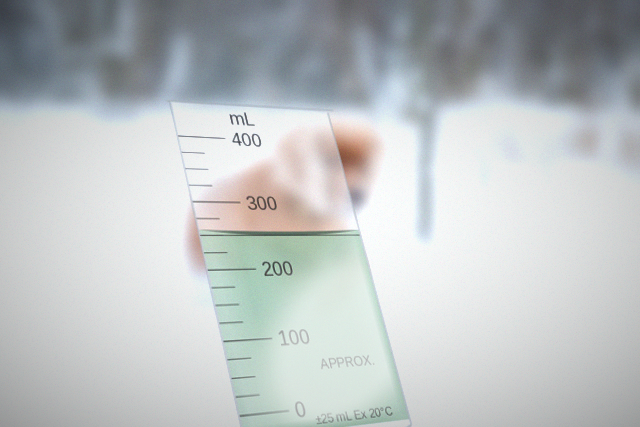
250 (mL)
